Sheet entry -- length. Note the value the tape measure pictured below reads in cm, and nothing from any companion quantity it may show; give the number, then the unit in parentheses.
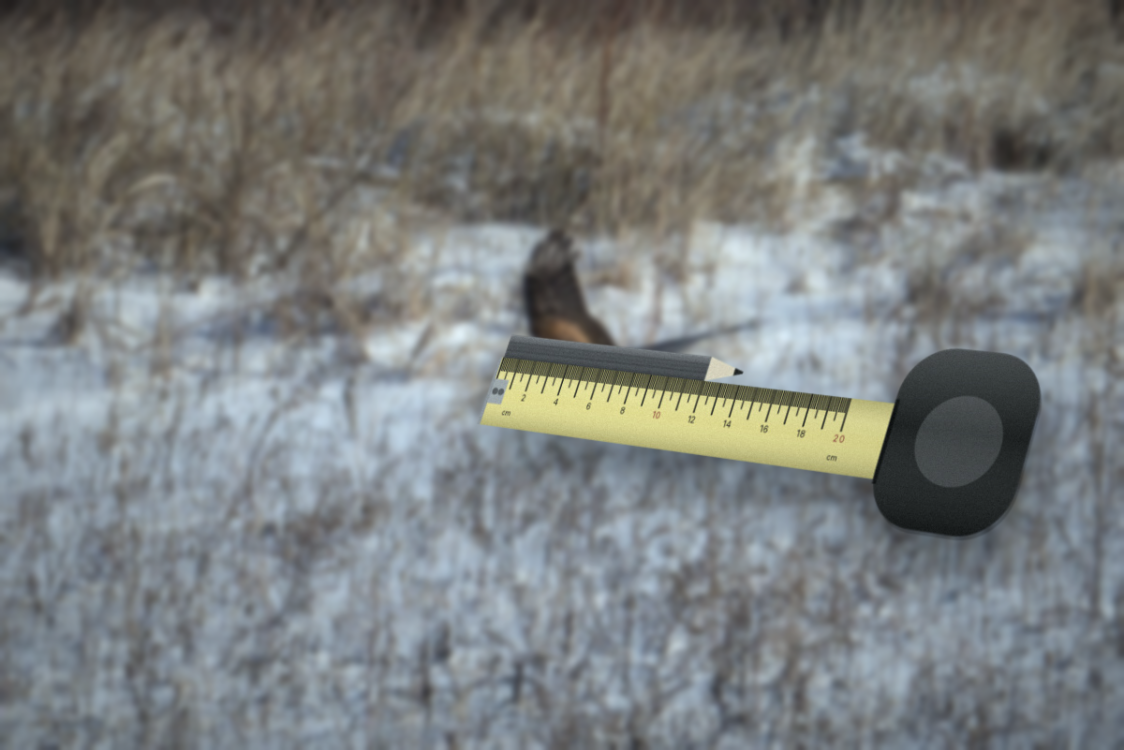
14 (cm)
